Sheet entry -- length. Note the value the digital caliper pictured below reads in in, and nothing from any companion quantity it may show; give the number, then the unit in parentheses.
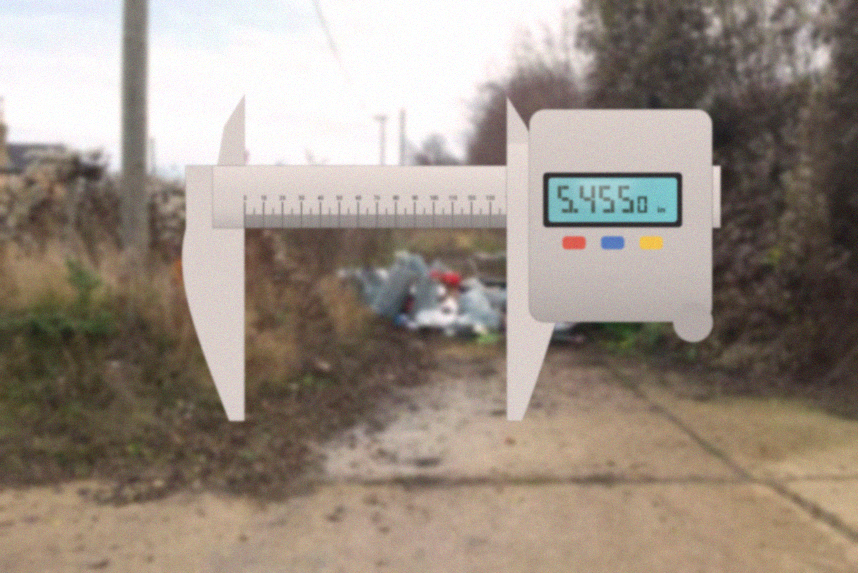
5.4550 (in)
